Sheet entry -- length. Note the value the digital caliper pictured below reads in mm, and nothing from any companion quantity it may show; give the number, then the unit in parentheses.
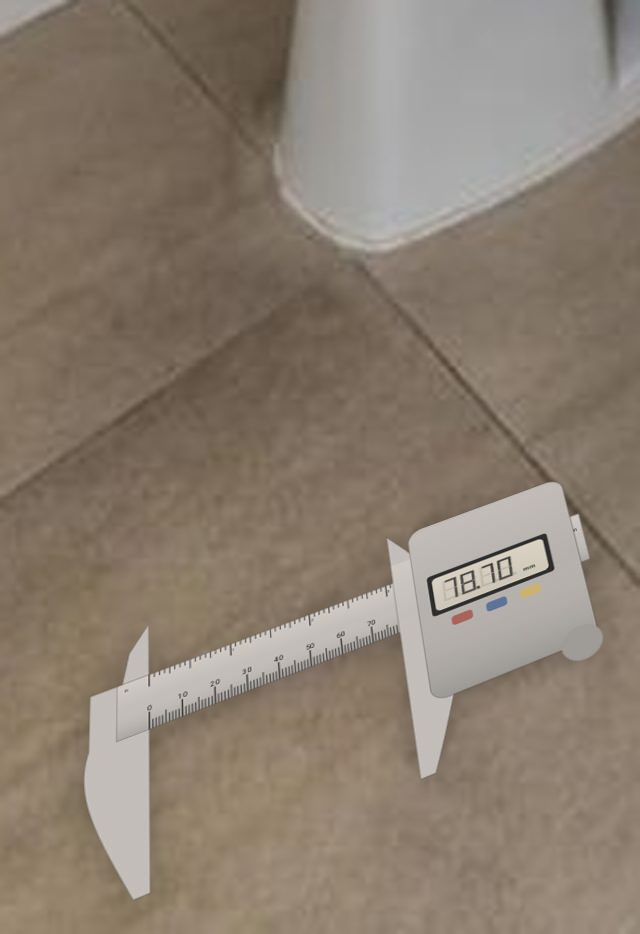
78.70 (mm)
